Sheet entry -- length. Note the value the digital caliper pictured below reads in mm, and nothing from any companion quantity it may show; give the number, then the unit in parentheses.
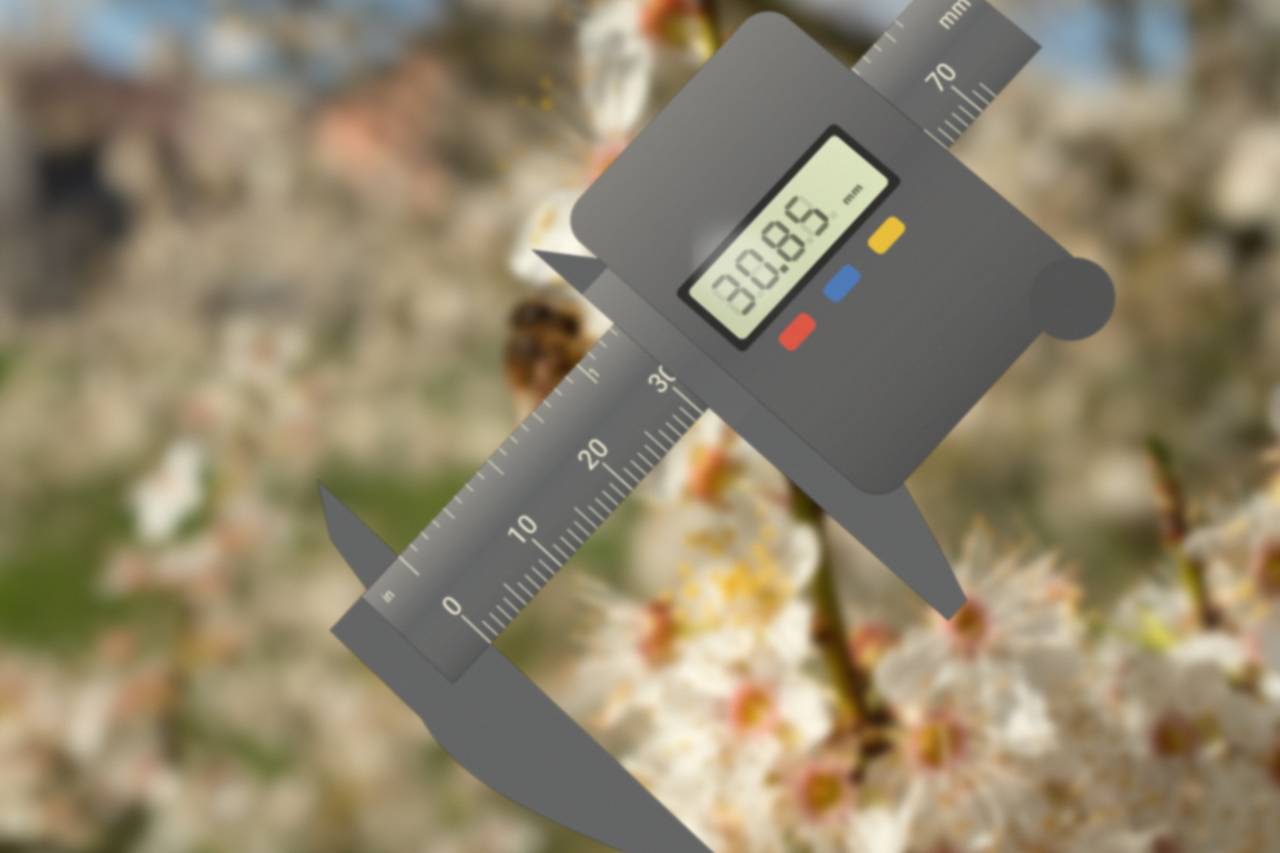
30.85 (mm)
